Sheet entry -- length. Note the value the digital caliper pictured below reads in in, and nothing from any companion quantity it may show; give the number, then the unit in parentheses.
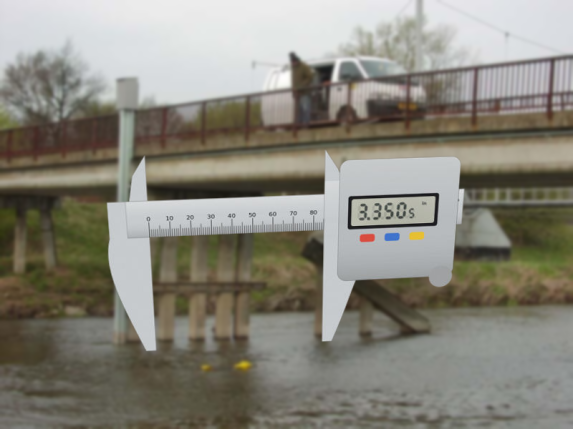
3.3505 (in)
